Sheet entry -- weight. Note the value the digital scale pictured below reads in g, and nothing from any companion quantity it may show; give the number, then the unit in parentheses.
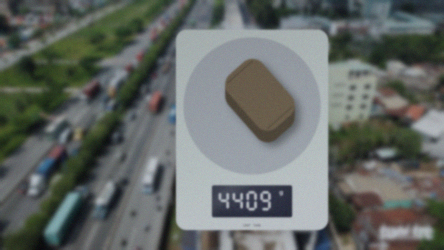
4409 (g)
